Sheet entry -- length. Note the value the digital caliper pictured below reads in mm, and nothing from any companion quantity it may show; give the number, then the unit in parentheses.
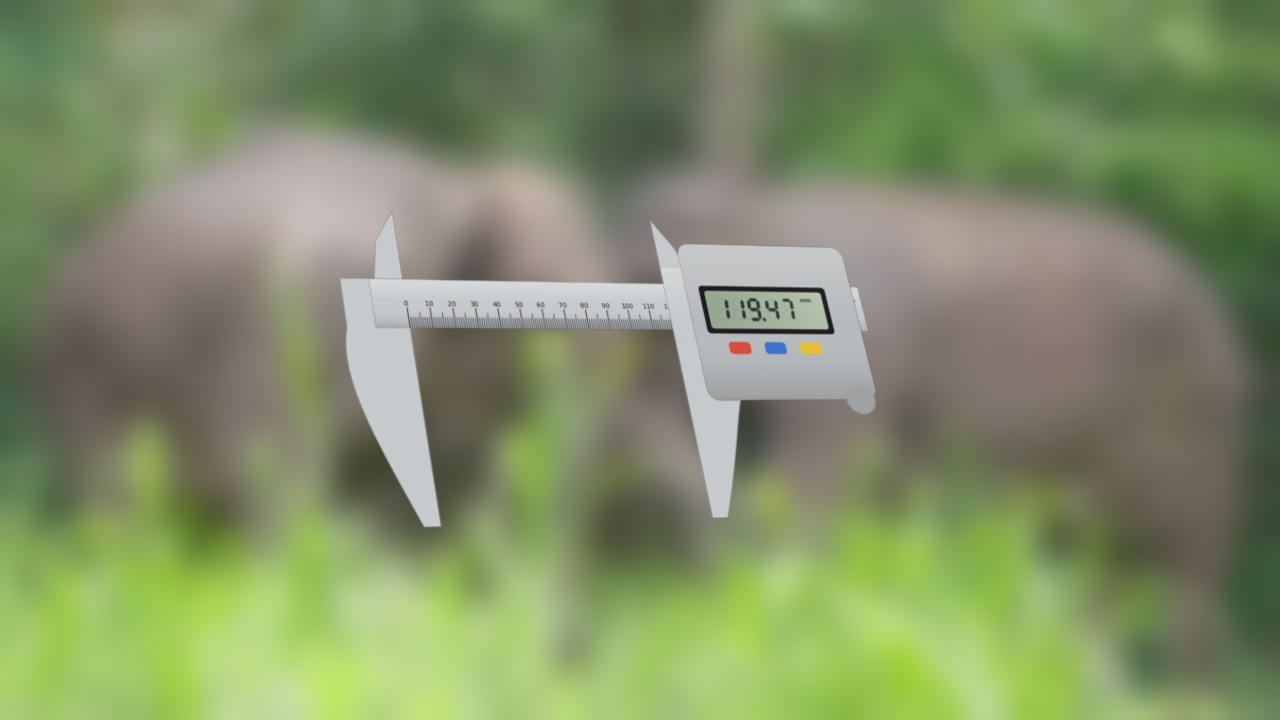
119.47 (mm)
